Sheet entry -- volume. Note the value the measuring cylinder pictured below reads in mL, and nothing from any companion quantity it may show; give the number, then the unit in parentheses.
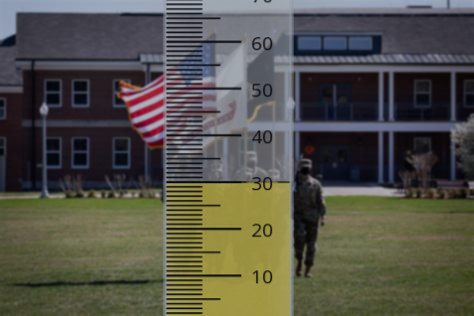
30 (mL)
